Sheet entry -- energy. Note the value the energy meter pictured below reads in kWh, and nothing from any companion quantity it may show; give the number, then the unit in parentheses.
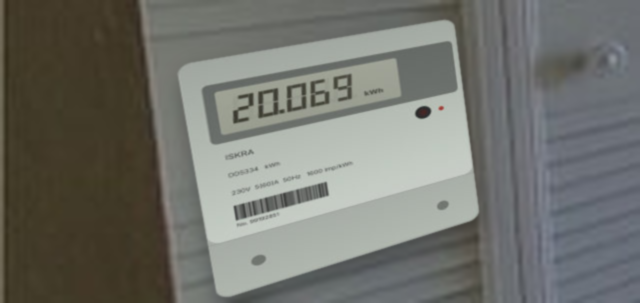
20.069 (kWh)
